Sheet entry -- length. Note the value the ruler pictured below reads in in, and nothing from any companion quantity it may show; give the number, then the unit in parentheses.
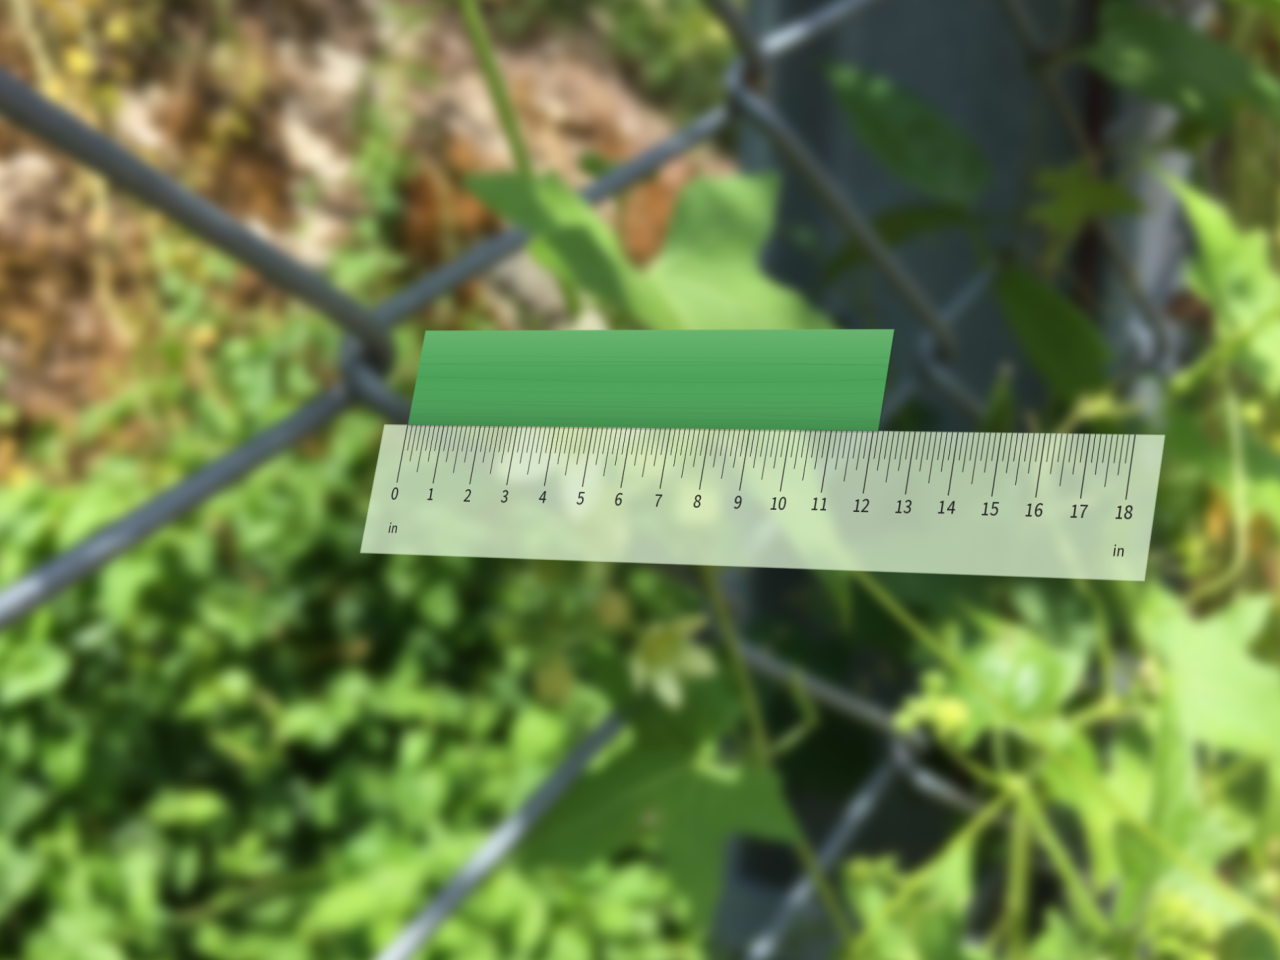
12.125 (in)
